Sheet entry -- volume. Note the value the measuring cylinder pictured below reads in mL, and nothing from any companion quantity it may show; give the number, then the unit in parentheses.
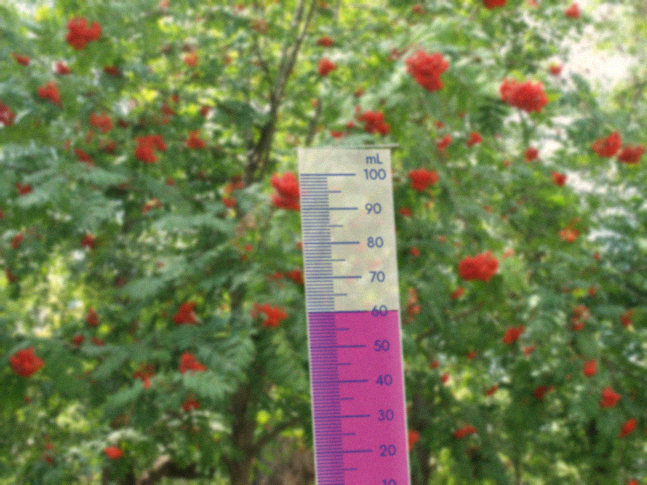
60 (mL)
